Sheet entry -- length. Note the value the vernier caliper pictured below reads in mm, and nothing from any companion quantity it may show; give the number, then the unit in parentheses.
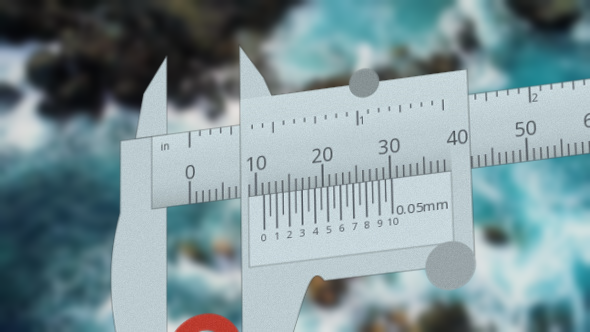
11.2 (mm)
